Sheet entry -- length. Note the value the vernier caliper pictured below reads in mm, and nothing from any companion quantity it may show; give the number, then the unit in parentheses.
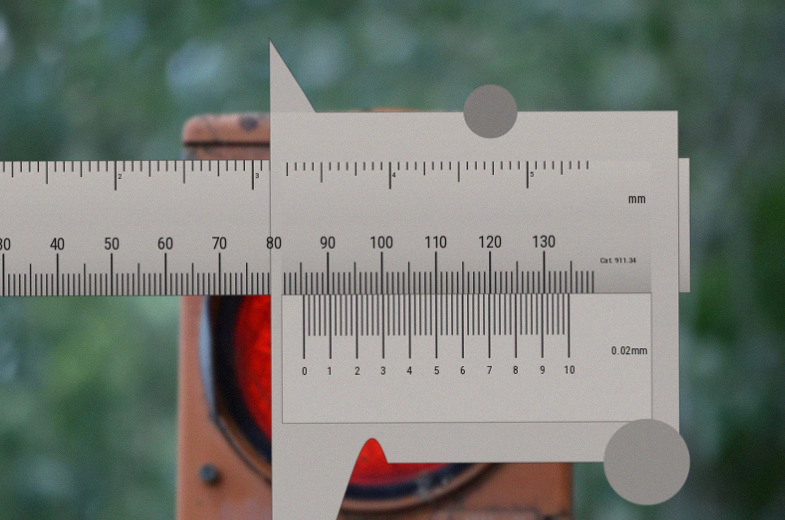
85.5 (mm)
